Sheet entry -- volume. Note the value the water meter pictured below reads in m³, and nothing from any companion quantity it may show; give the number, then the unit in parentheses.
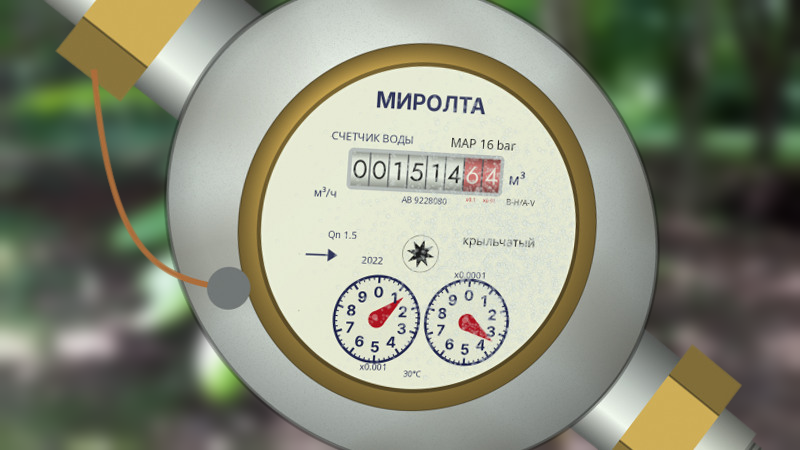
1514.6413 (m³)
